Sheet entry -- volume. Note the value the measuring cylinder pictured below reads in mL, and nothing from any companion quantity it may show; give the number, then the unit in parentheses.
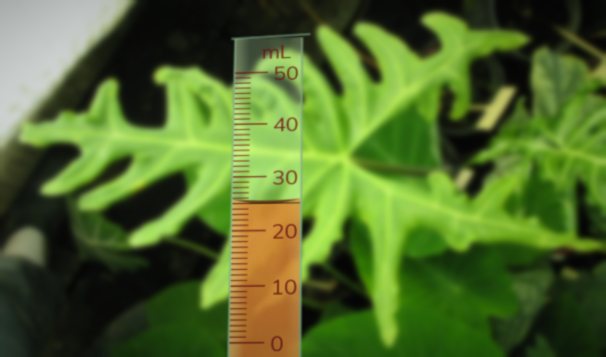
25 (mL)
